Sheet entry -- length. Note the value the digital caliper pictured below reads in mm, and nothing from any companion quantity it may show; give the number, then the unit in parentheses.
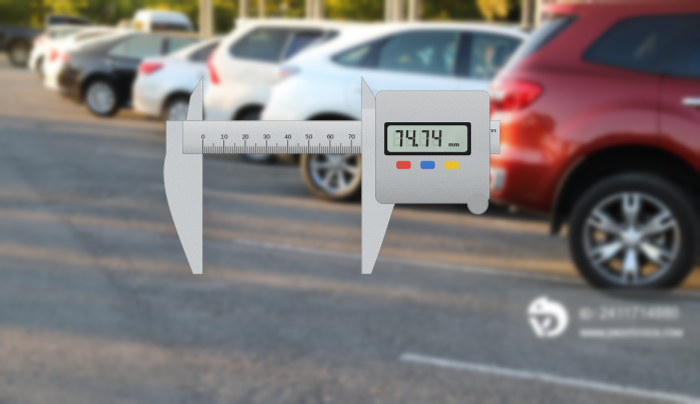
74.74 (mm)
